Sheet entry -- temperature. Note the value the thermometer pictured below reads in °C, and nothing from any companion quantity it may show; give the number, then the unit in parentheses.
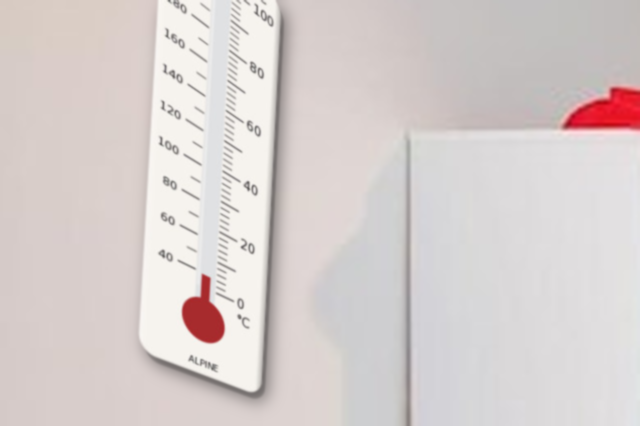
4 (°C)
